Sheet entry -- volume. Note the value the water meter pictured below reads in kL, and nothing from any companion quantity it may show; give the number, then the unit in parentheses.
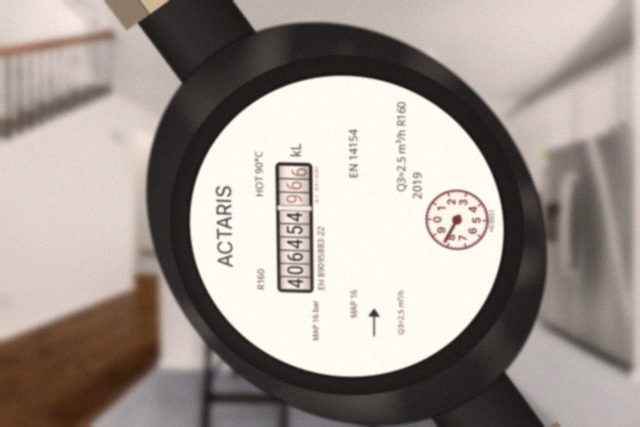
406454.9658 (kL)
